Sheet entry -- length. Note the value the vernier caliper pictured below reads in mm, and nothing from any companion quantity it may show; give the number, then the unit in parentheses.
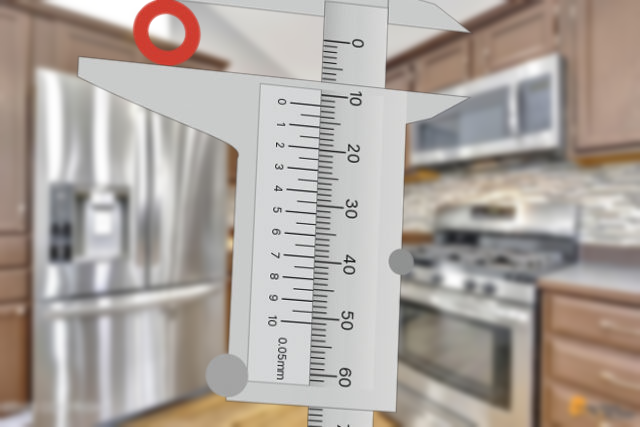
12.0 (mm)
